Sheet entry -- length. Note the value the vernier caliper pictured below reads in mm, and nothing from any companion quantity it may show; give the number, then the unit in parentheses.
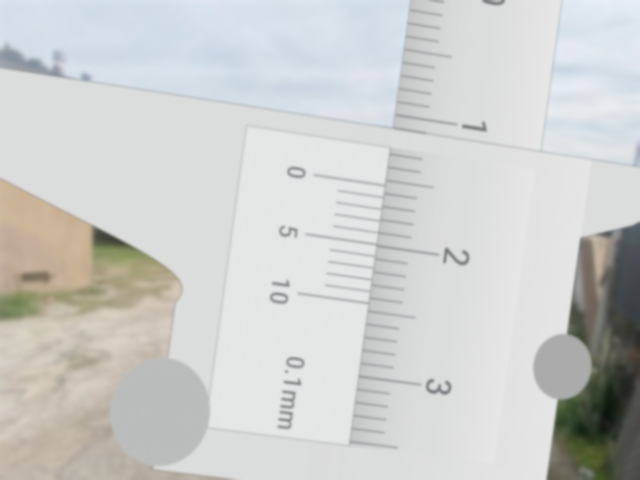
15.4 (mm)
